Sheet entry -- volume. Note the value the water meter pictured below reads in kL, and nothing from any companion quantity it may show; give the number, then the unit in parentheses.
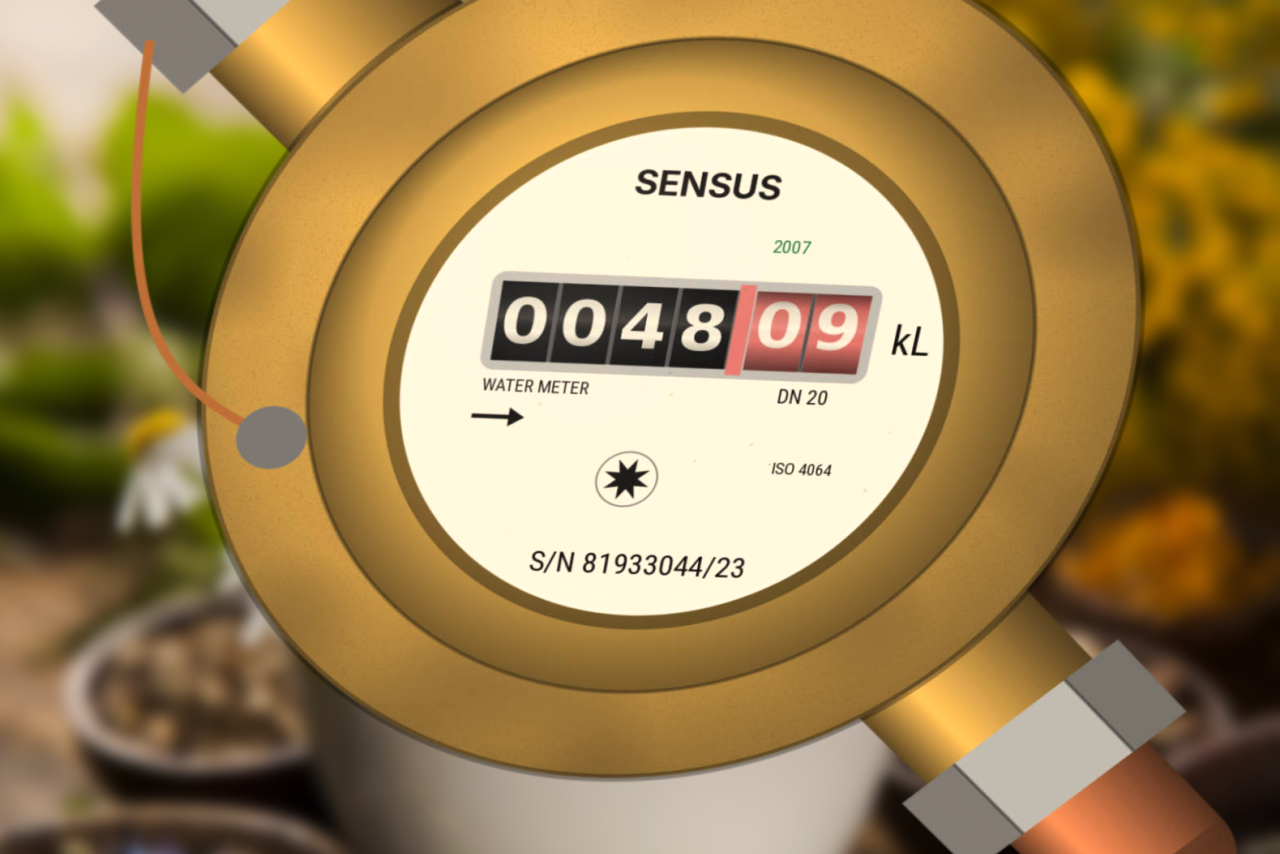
48.09 (kL)
